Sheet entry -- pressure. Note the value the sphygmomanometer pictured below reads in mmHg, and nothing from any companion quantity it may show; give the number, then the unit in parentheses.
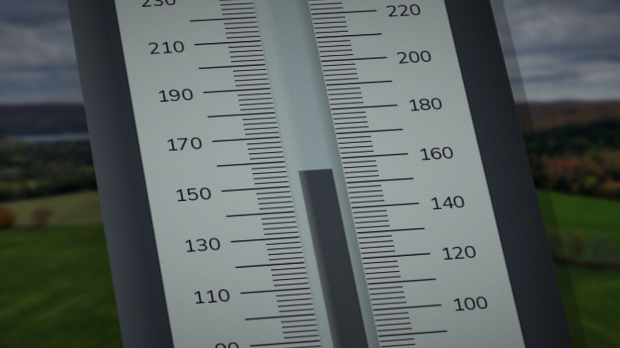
156 (mmHg)
